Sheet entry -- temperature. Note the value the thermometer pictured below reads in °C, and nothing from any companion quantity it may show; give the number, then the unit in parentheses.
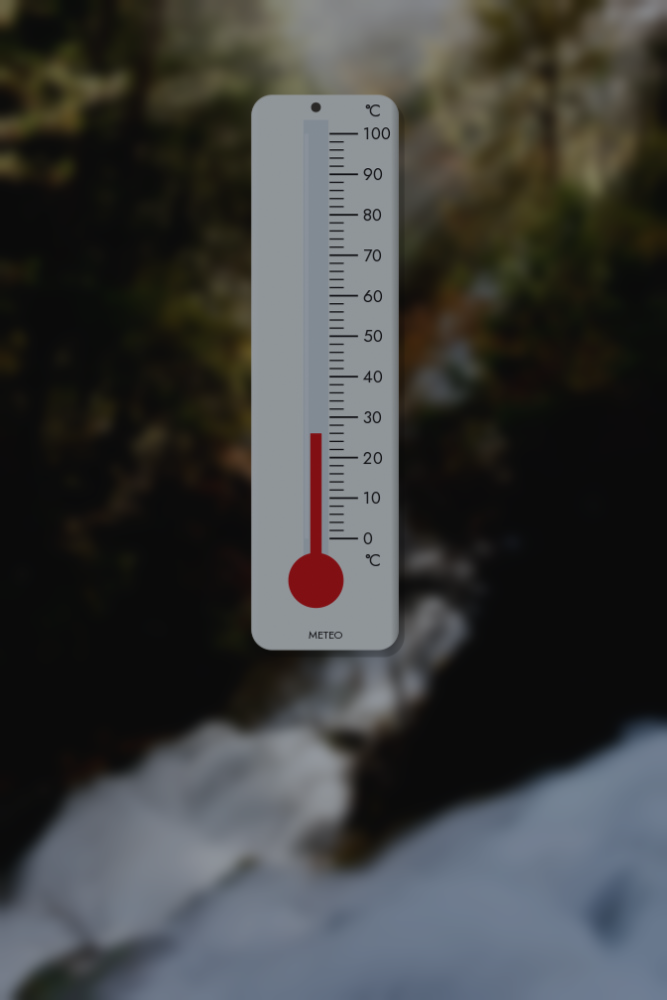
26 (°C)
